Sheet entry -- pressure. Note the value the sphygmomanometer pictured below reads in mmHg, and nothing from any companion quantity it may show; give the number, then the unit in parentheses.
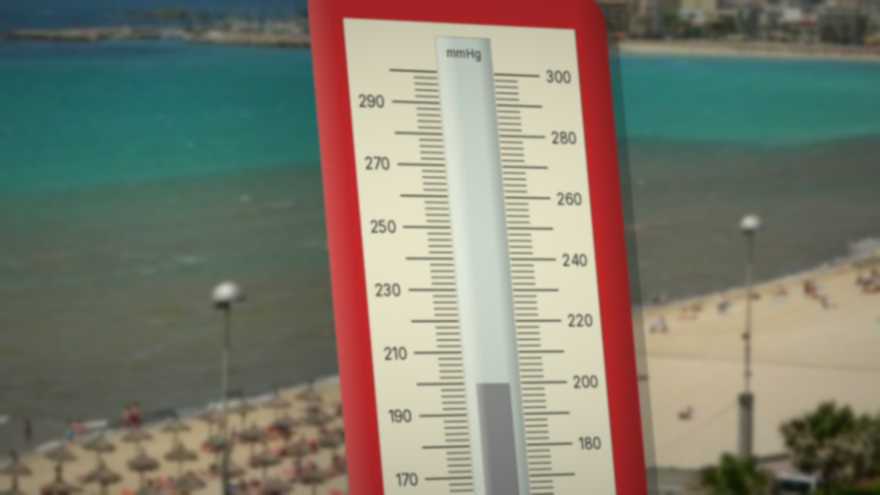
200 (mmHg)
